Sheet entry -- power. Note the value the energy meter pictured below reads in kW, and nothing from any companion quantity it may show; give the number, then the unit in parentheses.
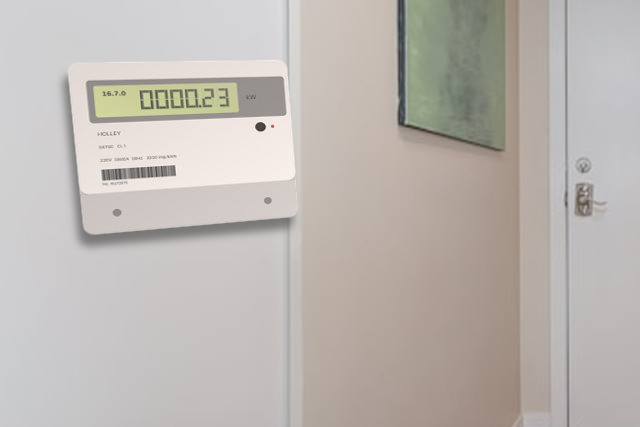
0.23 (kW)
